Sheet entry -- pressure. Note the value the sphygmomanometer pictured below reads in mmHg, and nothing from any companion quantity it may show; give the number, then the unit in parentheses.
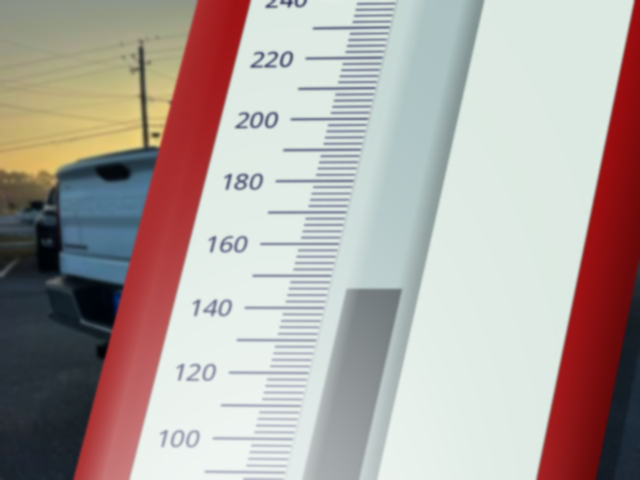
146 (mmHg)
